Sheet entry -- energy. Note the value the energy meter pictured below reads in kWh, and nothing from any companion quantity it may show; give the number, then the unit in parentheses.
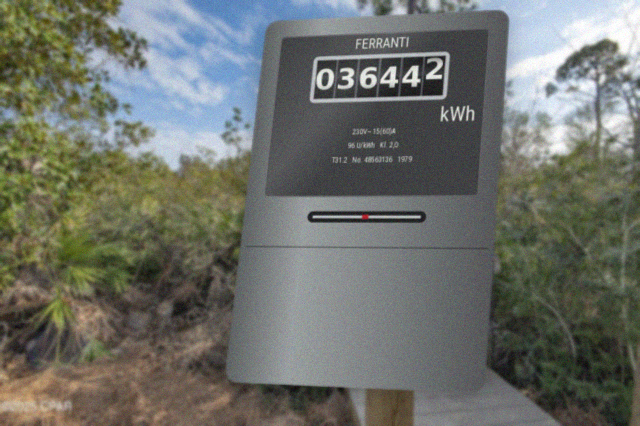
36442 (kWh)
